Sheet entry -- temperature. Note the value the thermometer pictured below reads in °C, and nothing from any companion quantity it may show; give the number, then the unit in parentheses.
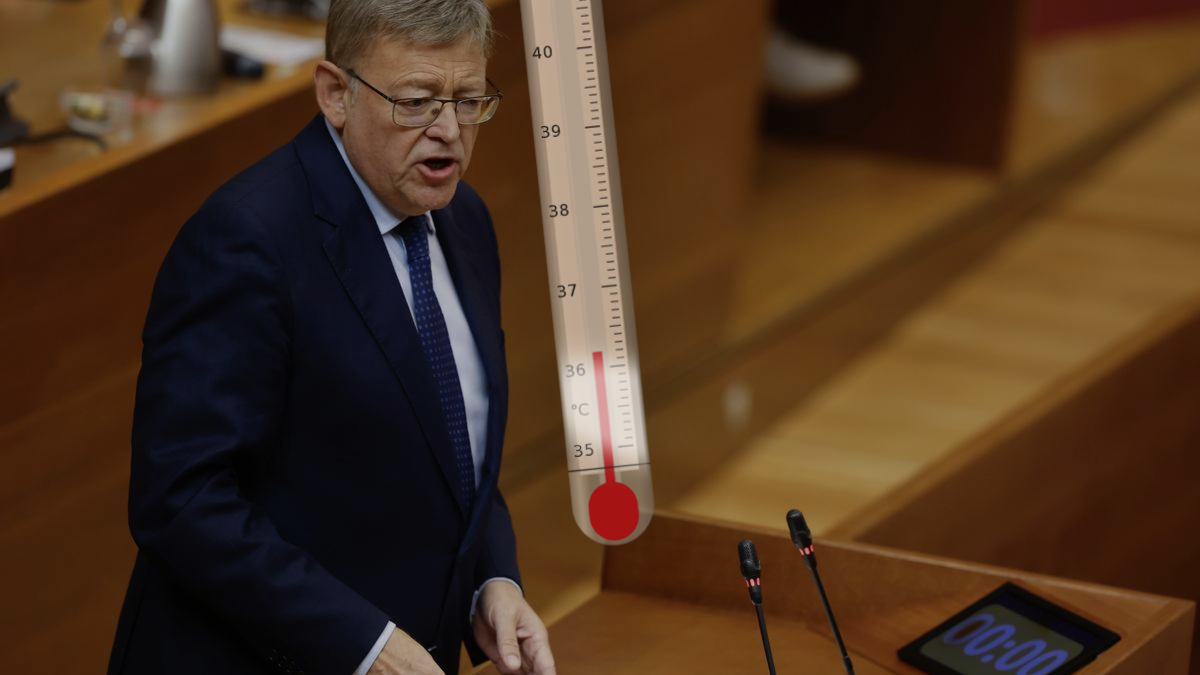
36.2 (°C)
